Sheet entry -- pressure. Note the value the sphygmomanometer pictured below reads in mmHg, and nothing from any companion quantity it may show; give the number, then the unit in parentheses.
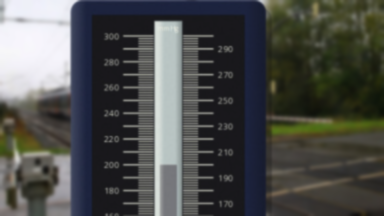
200 (mmHg)
